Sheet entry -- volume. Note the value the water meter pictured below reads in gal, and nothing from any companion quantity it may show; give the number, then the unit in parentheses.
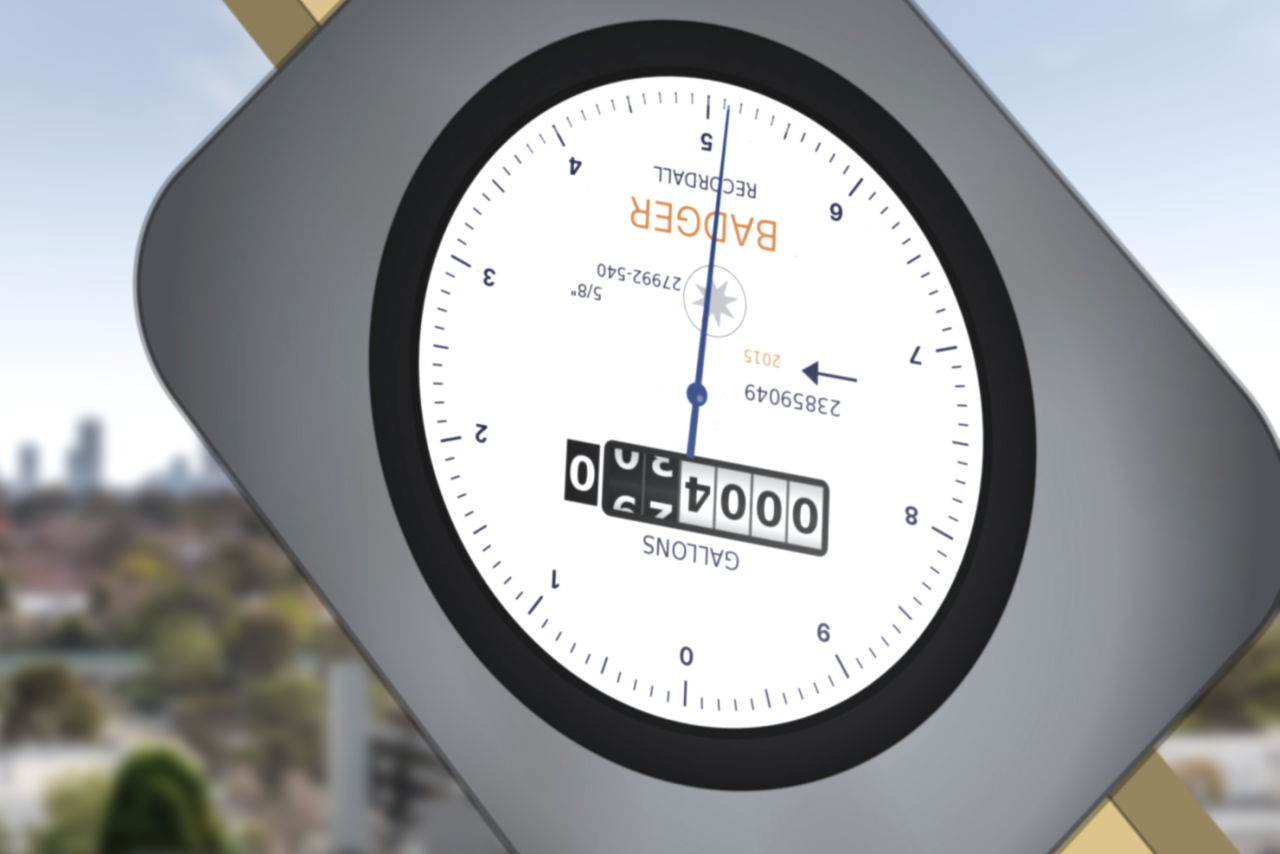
4295.1 (gal)
